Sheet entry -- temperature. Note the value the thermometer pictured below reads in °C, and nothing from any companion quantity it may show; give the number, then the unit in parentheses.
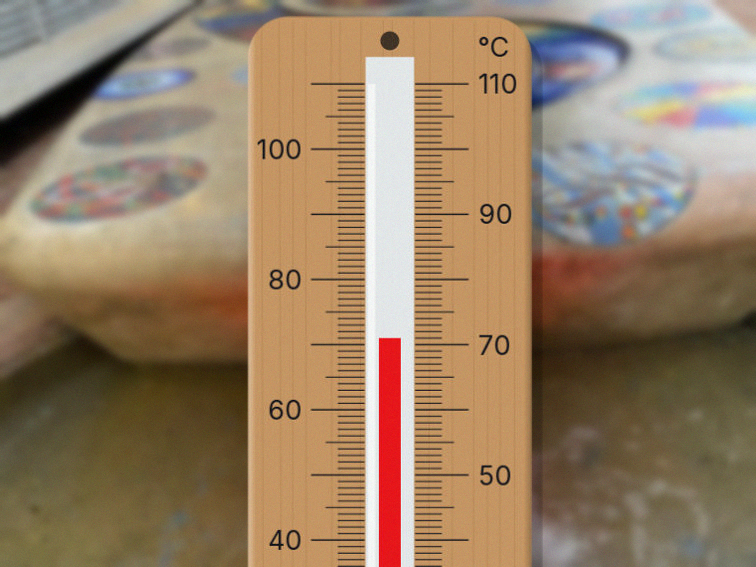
71 (°C)
